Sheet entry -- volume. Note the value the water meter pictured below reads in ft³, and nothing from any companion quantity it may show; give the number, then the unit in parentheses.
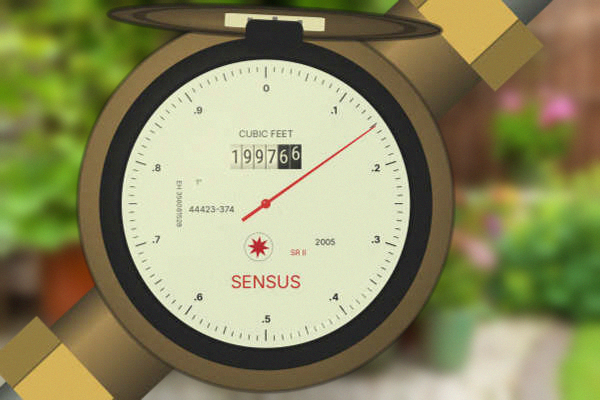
199766.15 (ft³)
